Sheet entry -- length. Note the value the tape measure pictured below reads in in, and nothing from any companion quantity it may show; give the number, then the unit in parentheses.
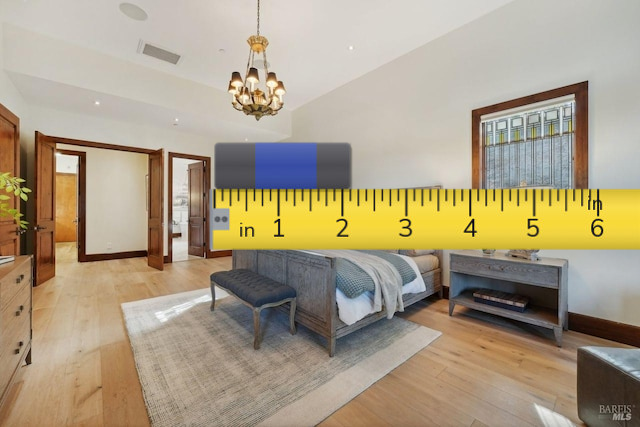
2.125 (in)
